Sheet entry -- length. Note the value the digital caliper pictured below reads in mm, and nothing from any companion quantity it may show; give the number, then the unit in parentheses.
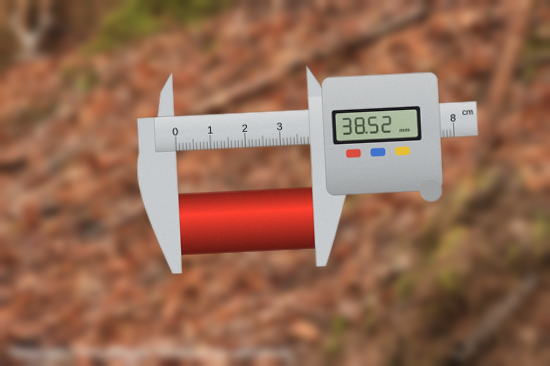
38.52 (mm)
